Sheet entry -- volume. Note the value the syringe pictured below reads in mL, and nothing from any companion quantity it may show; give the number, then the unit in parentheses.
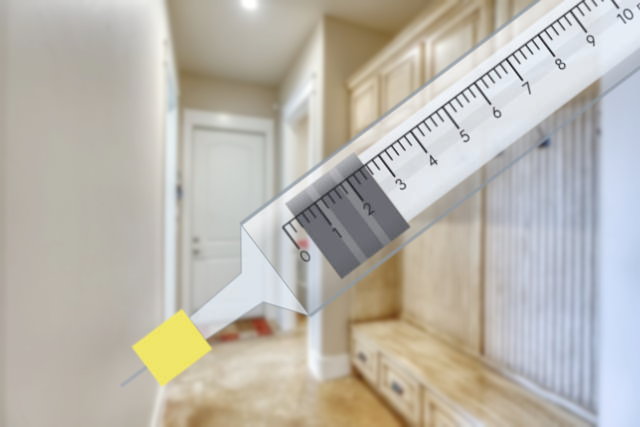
0.4 (mL)
